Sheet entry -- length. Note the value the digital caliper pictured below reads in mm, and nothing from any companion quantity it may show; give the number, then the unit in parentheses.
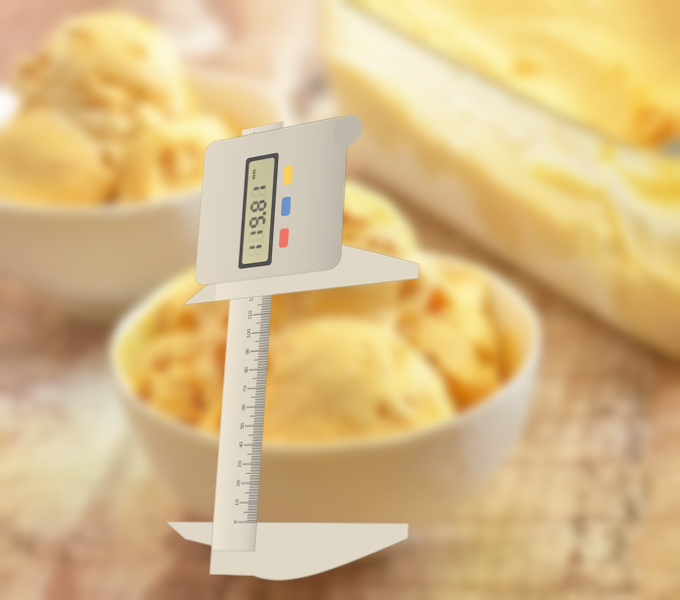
119.81 (mm)
